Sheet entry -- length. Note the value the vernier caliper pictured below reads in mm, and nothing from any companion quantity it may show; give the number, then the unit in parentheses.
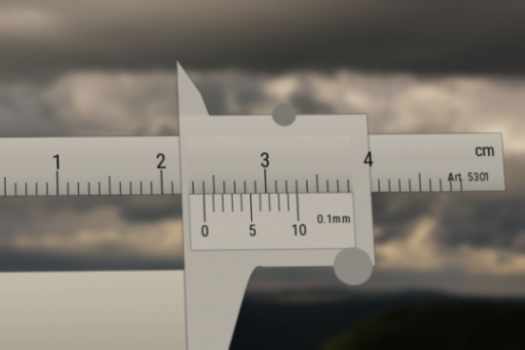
24.0 (mm)
